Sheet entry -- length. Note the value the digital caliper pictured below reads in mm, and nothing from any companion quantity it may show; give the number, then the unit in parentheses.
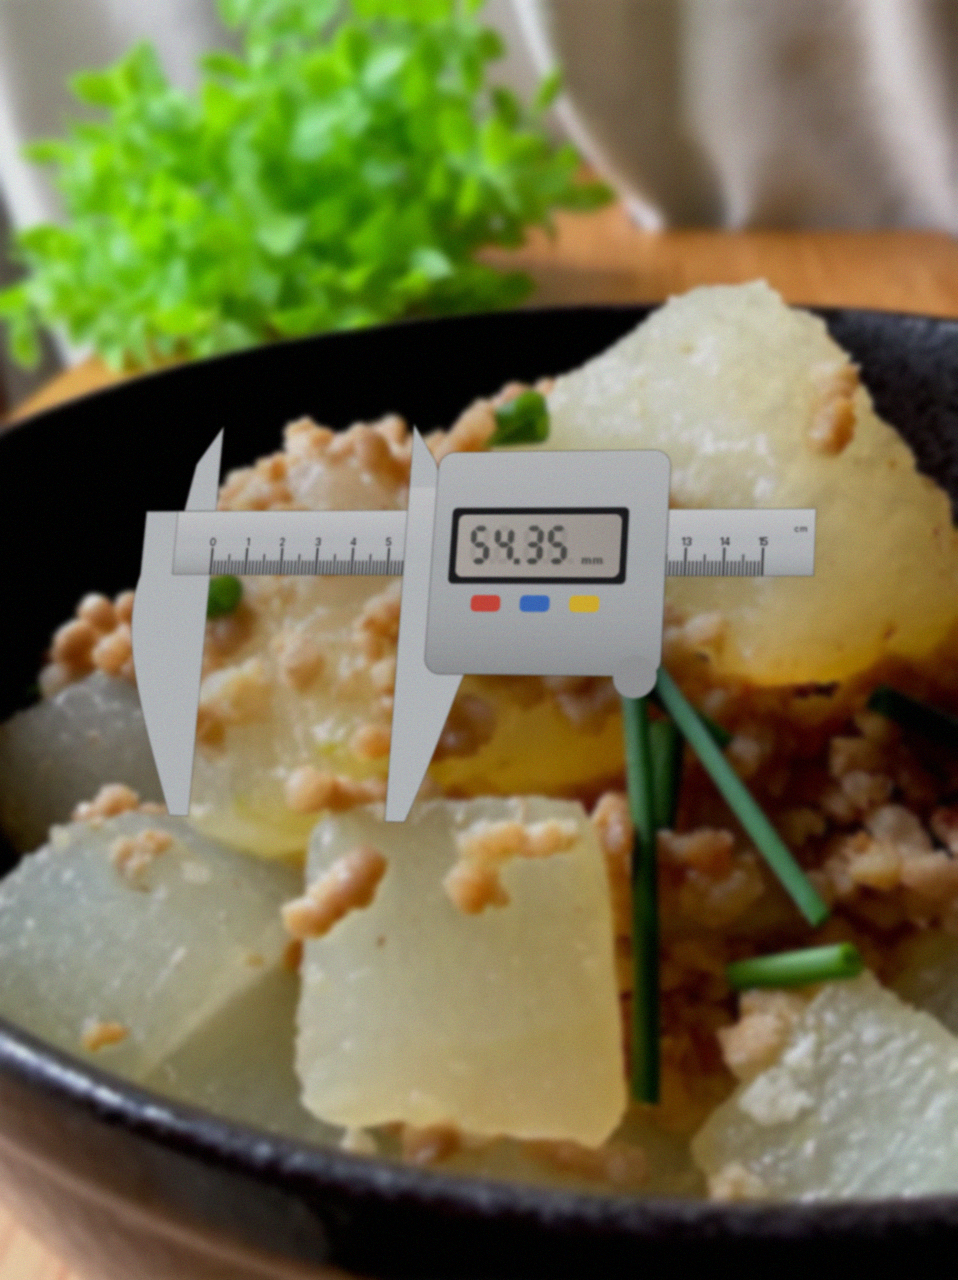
54.35 (mm)
